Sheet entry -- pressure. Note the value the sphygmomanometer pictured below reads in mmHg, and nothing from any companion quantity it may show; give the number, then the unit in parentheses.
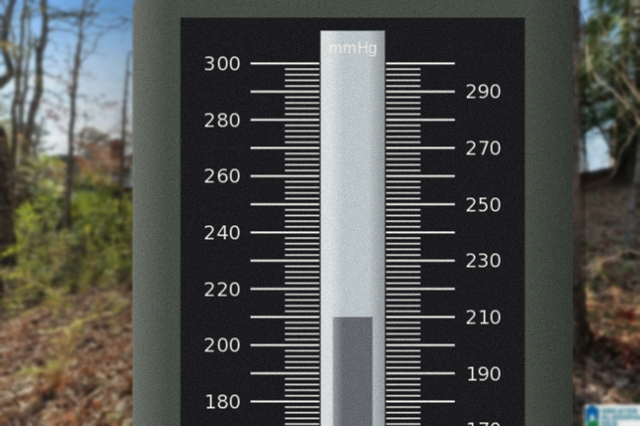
210 (mmHg)
